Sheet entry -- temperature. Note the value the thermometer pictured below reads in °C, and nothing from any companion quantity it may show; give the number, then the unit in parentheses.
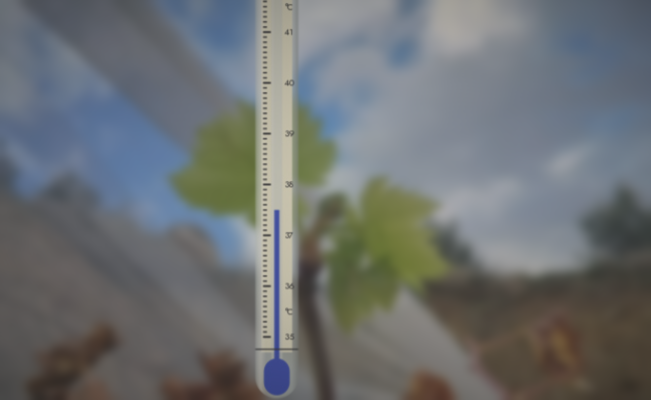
37.5 (°C)
